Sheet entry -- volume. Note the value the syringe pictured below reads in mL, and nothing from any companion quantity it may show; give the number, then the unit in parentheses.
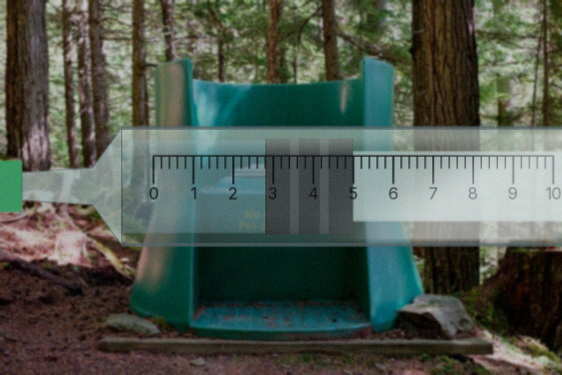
2.8 (mL)
